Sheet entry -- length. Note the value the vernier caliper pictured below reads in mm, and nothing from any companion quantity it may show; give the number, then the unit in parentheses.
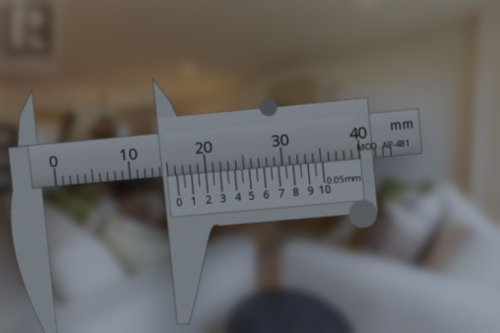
16.2 (mm)
